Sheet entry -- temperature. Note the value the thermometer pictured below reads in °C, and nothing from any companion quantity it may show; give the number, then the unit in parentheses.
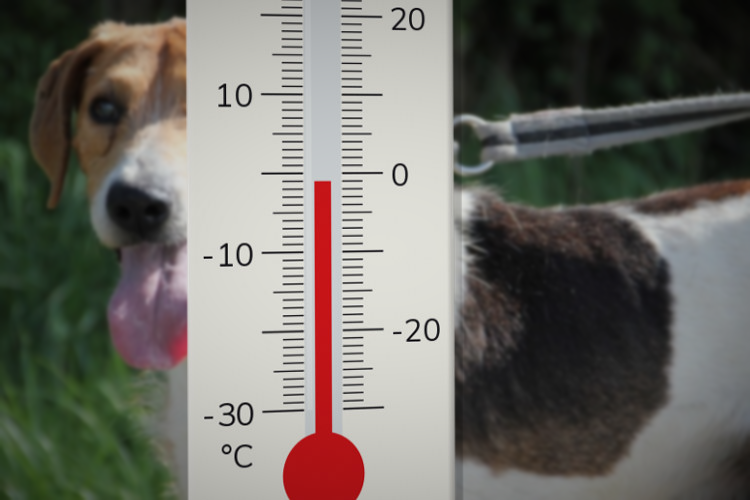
-1 (°C)
